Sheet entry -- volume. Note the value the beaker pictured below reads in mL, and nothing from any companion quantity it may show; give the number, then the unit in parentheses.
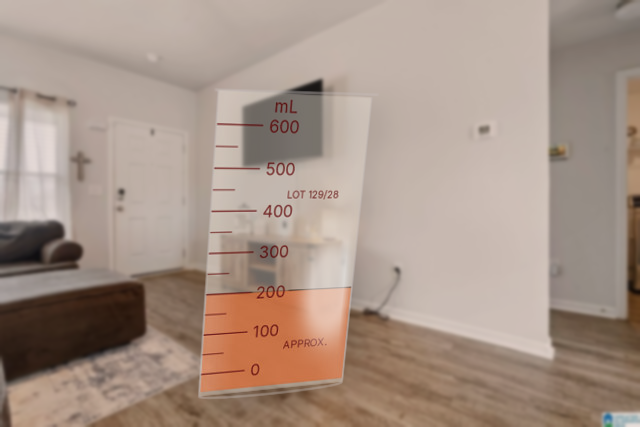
200 (mL)
